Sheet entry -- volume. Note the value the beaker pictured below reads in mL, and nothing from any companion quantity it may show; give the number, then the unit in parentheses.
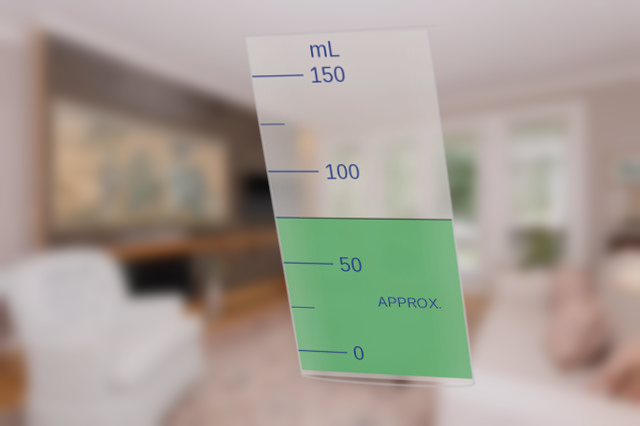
75 (mL)
